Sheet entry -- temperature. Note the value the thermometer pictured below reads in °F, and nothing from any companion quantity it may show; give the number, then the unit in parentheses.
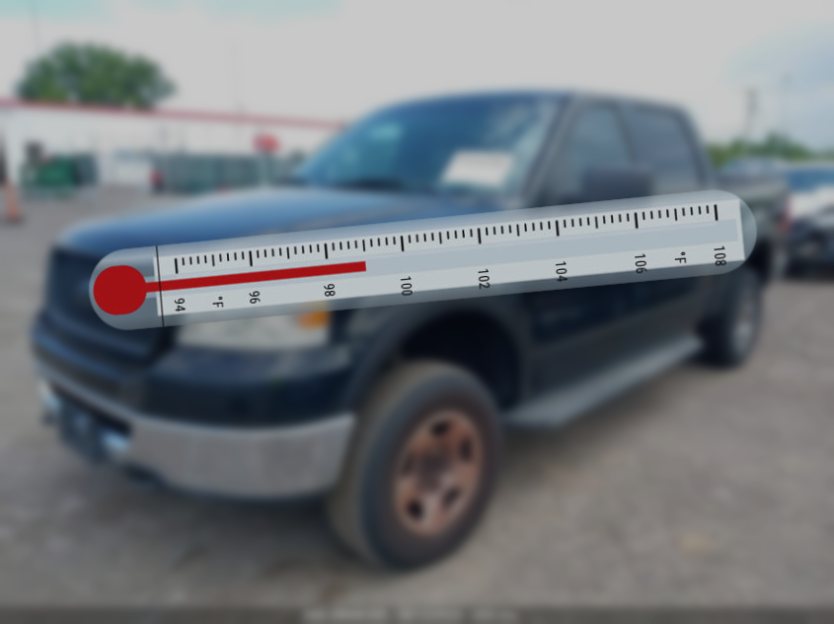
99 (°F)
